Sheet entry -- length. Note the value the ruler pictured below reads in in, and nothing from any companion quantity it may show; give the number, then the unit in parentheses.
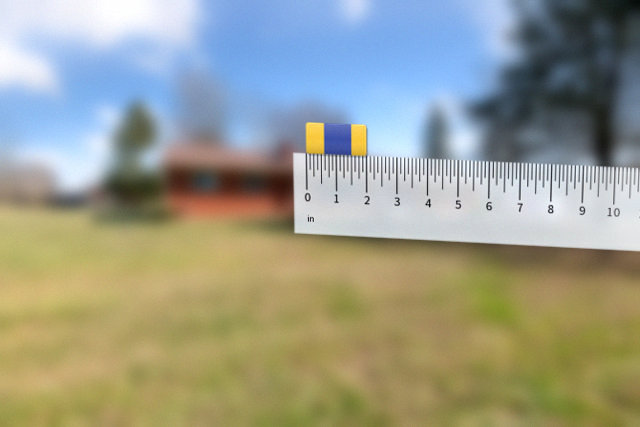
2 (in)
